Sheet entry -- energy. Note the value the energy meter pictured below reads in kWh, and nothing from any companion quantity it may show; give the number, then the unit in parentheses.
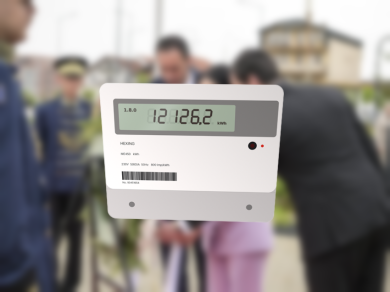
12126.2 (kWh)
